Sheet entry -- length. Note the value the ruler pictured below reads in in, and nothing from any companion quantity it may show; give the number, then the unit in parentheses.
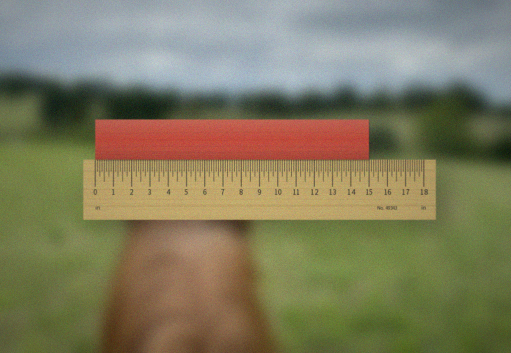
15 (in)
